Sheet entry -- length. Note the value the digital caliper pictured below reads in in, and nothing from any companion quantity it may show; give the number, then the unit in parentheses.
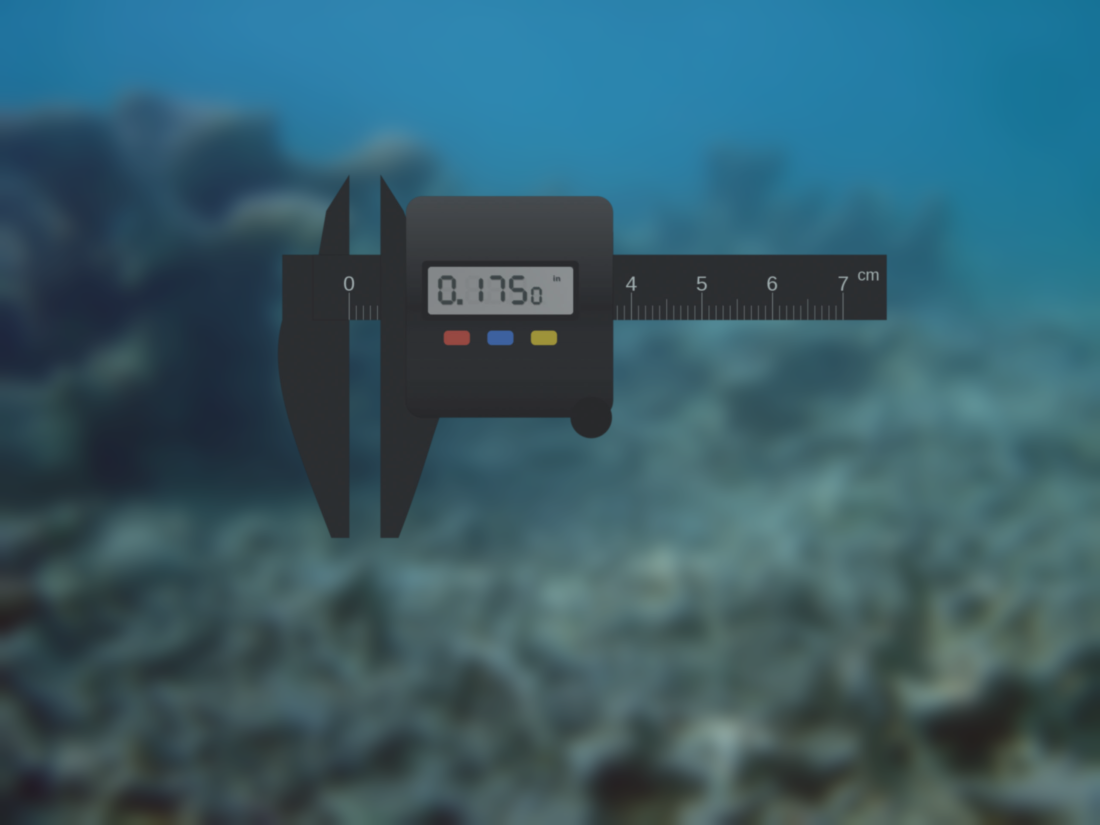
0.1750 (in)
